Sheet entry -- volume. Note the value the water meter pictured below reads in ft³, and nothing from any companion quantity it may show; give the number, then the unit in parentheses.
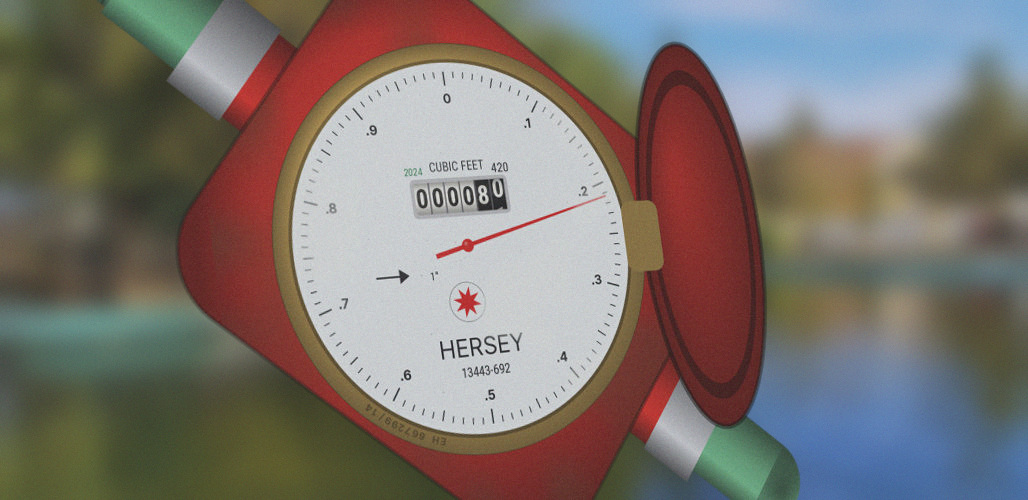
80.21 (ft³)
